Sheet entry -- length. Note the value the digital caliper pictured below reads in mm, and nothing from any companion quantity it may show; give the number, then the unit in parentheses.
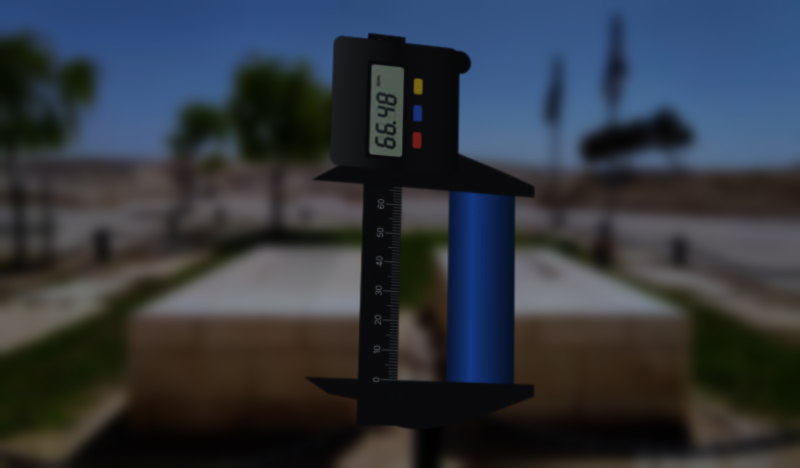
66.48 (mm)
